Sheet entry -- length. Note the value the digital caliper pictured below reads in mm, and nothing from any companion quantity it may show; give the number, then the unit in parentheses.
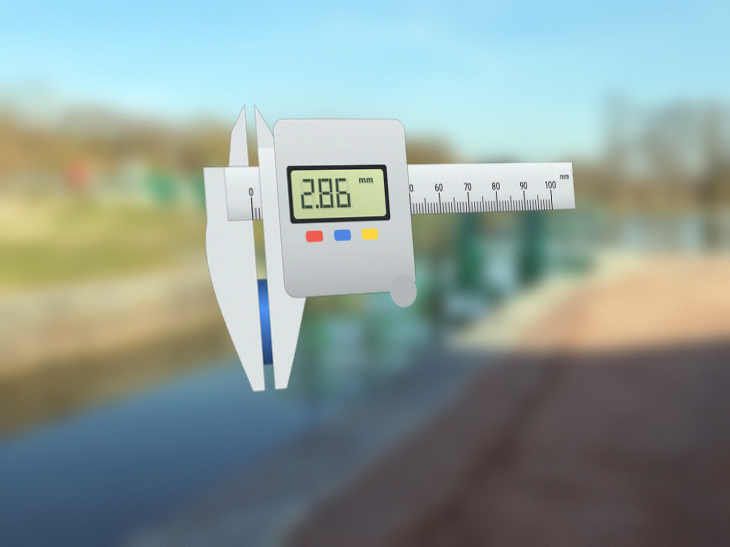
2.86 (mm)
